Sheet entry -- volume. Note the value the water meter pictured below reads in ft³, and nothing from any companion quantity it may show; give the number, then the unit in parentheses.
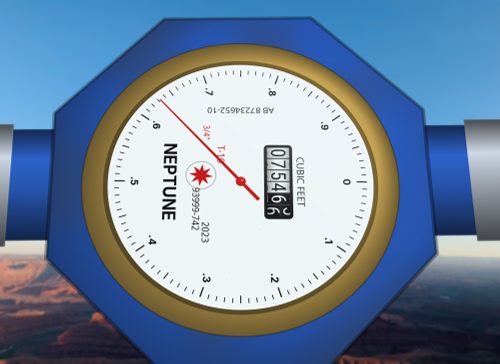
75465.63 (ft³)
